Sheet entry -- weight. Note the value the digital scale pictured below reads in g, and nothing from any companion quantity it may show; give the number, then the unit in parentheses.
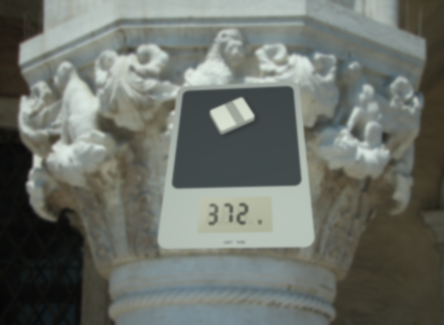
372 (g)
